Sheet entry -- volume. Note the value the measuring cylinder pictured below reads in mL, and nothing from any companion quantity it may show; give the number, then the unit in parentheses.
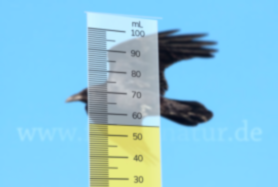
55 (mL)
